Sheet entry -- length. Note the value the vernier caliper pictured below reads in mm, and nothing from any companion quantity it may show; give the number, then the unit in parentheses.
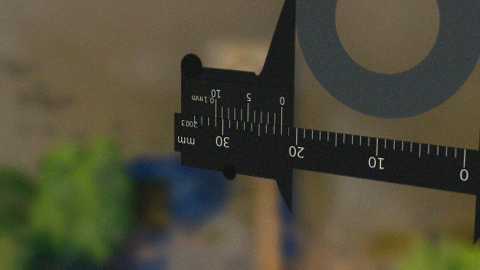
22.0 (mm)
